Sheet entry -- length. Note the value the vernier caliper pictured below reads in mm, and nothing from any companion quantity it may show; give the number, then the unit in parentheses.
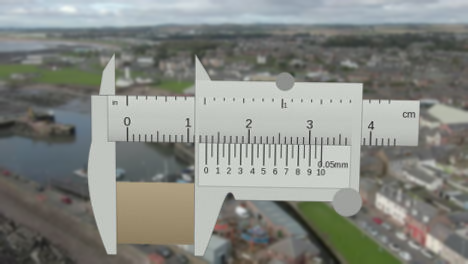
13.0 (mm)
